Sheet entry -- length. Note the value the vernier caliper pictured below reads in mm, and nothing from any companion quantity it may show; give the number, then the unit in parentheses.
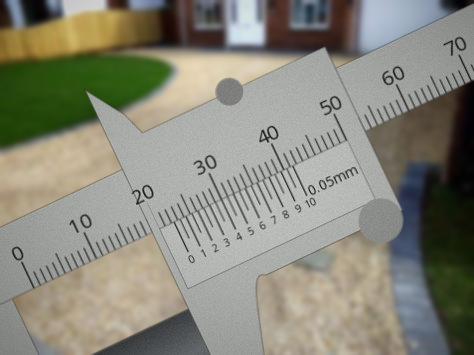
22.4 (mm)
